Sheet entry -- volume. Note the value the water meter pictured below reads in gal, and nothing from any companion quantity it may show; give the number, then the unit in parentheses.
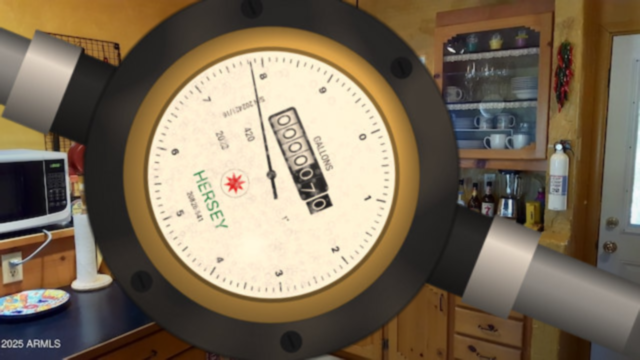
67.8 (gal)
